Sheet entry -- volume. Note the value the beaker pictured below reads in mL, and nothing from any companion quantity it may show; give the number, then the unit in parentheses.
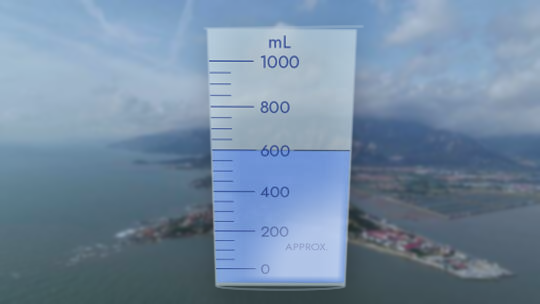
600 (mL)
